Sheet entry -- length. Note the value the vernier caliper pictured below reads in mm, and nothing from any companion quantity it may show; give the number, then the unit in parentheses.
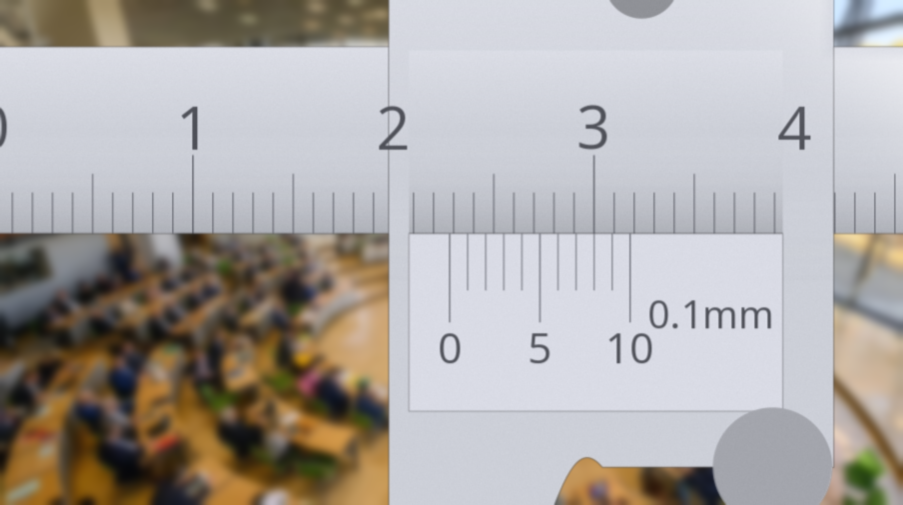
22.8 (mm)
